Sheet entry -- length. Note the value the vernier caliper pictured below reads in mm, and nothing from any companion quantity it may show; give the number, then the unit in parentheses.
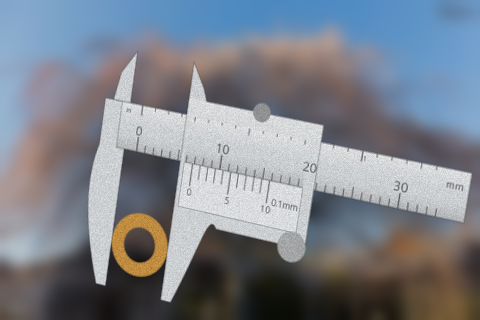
6.8 (mm)
